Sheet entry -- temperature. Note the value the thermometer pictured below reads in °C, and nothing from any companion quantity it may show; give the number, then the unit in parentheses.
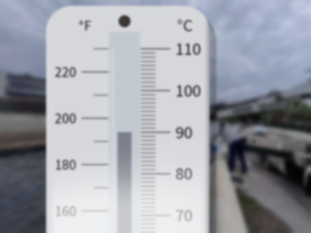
90 (°C)
